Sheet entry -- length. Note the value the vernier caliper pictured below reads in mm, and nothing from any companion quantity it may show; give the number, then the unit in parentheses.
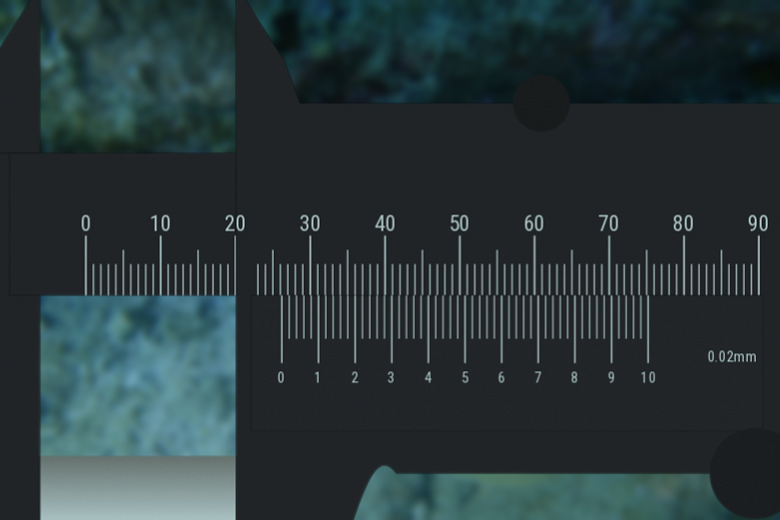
26.2 (mm)
